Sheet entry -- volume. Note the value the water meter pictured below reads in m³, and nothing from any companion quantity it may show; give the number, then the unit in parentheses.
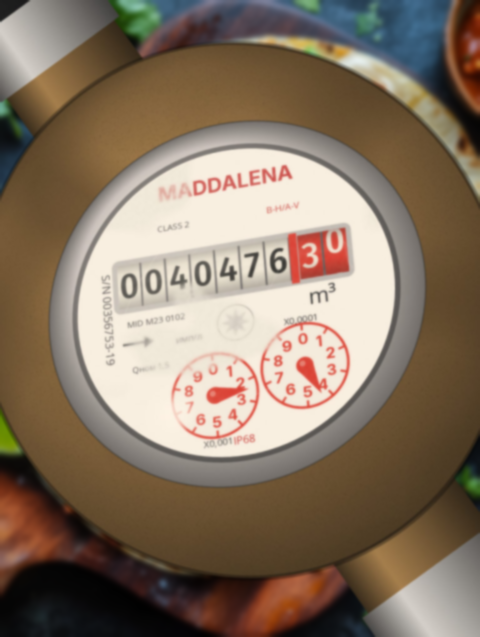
40476.3024 (m³)
